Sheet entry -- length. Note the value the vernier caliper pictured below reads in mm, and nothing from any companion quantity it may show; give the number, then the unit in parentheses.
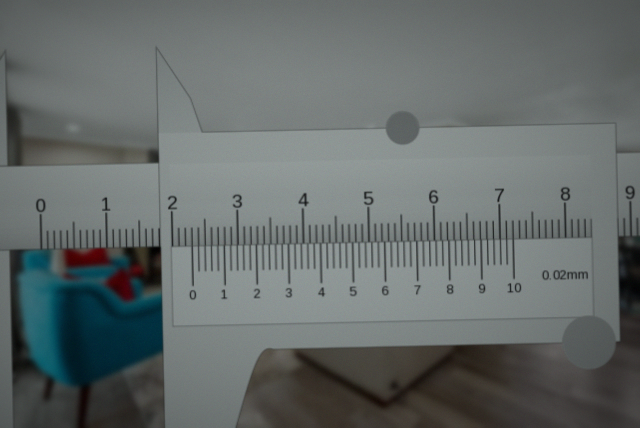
23.0 (mm)
